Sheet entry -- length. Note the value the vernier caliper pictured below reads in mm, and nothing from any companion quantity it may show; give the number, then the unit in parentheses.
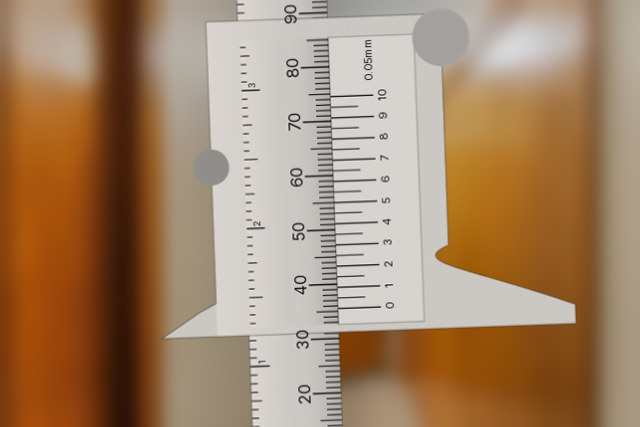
35.5 (mm)
